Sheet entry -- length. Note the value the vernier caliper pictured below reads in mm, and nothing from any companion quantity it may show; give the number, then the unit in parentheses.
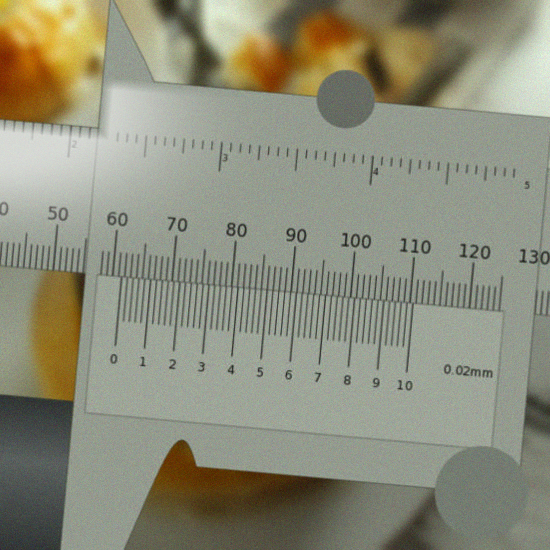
61.5 (mm)
